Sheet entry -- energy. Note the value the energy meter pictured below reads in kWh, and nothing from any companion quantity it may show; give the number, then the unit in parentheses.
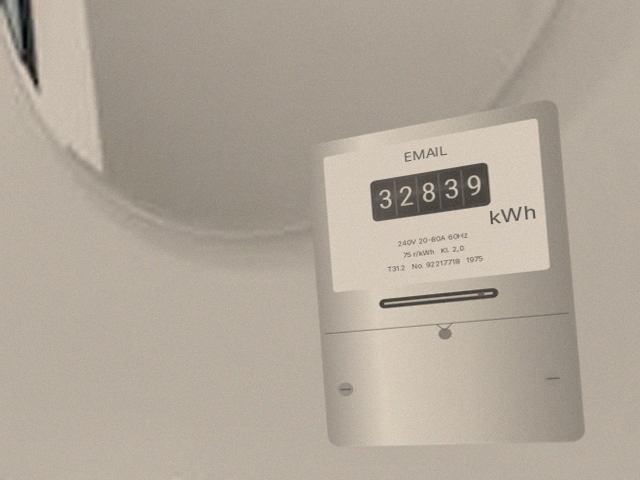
32839 (kWh)
